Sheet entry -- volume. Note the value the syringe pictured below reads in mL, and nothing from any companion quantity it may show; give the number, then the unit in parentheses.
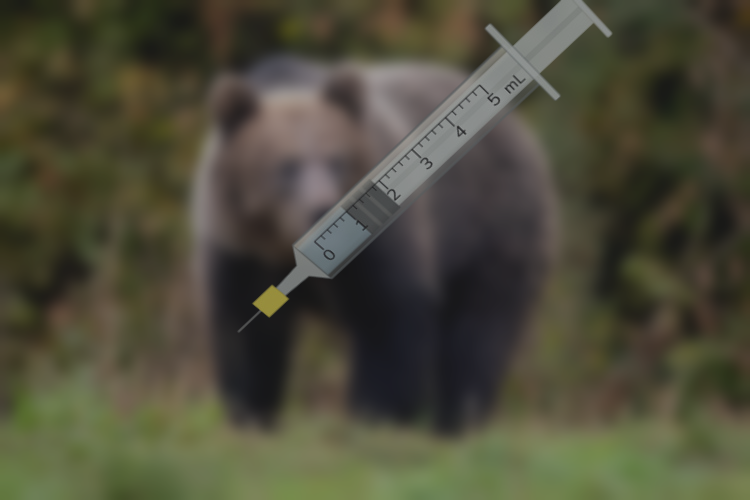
1 (mL)
